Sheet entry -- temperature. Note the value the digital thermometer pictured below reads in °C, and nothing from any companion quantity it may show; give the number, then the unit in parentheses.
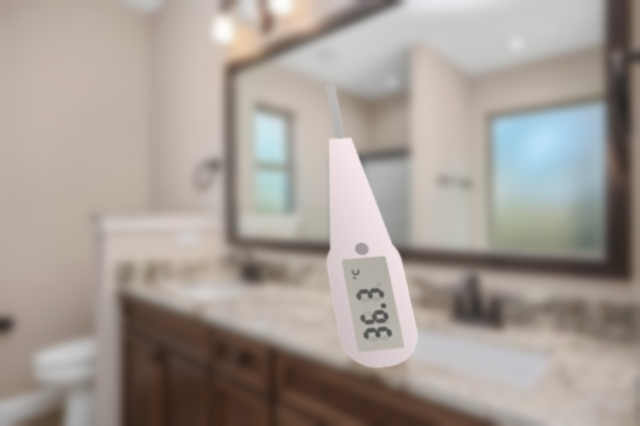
36.3 (°C)
